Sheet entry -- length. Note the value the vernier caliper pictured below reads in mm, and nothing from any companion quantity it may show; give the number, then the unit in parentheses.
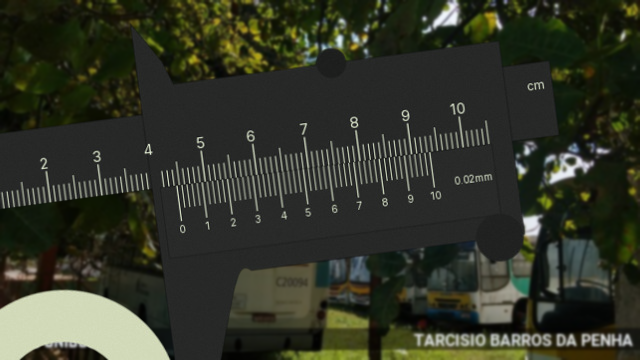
44.5 (mm)
